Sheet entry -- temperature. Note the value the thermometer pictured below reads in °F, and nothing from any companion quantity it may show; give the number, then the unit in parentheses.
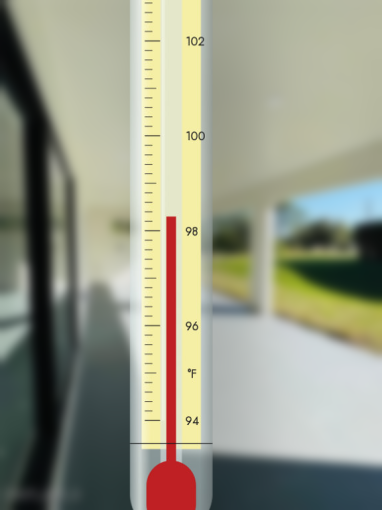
98.3 (°F)
